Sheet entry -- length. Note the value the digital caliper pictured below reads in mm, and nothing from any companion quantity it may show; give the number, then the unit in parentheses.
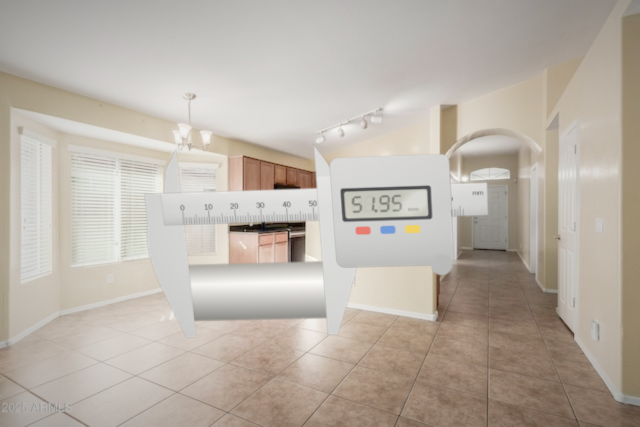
51.95 (mm)
